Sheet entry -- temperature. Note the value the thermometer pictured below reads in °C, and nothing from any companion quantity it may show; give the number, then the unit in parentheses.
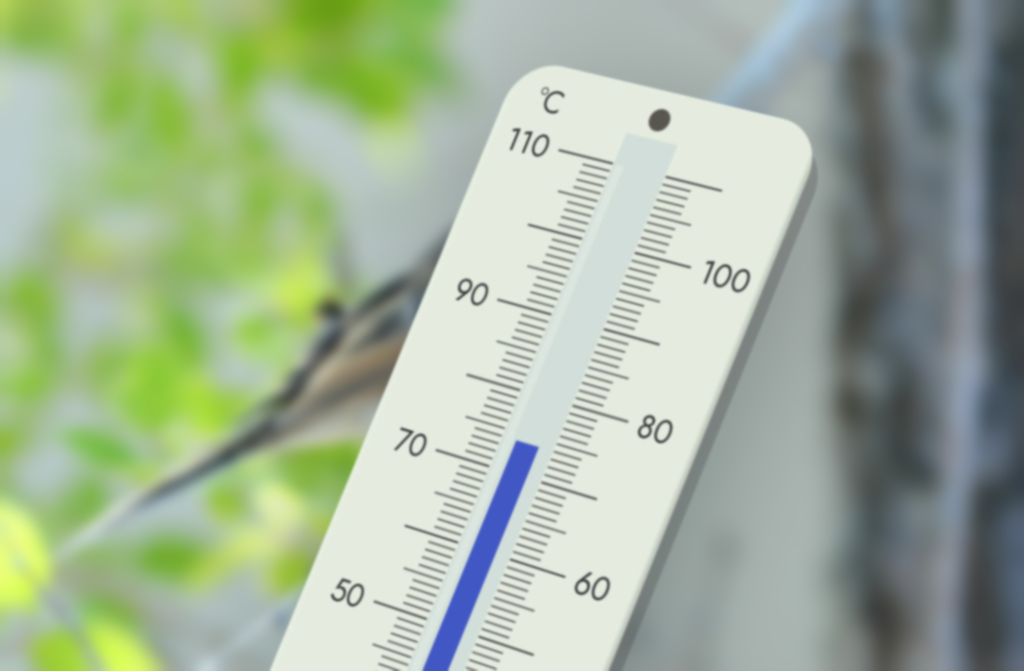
74 (°C)
